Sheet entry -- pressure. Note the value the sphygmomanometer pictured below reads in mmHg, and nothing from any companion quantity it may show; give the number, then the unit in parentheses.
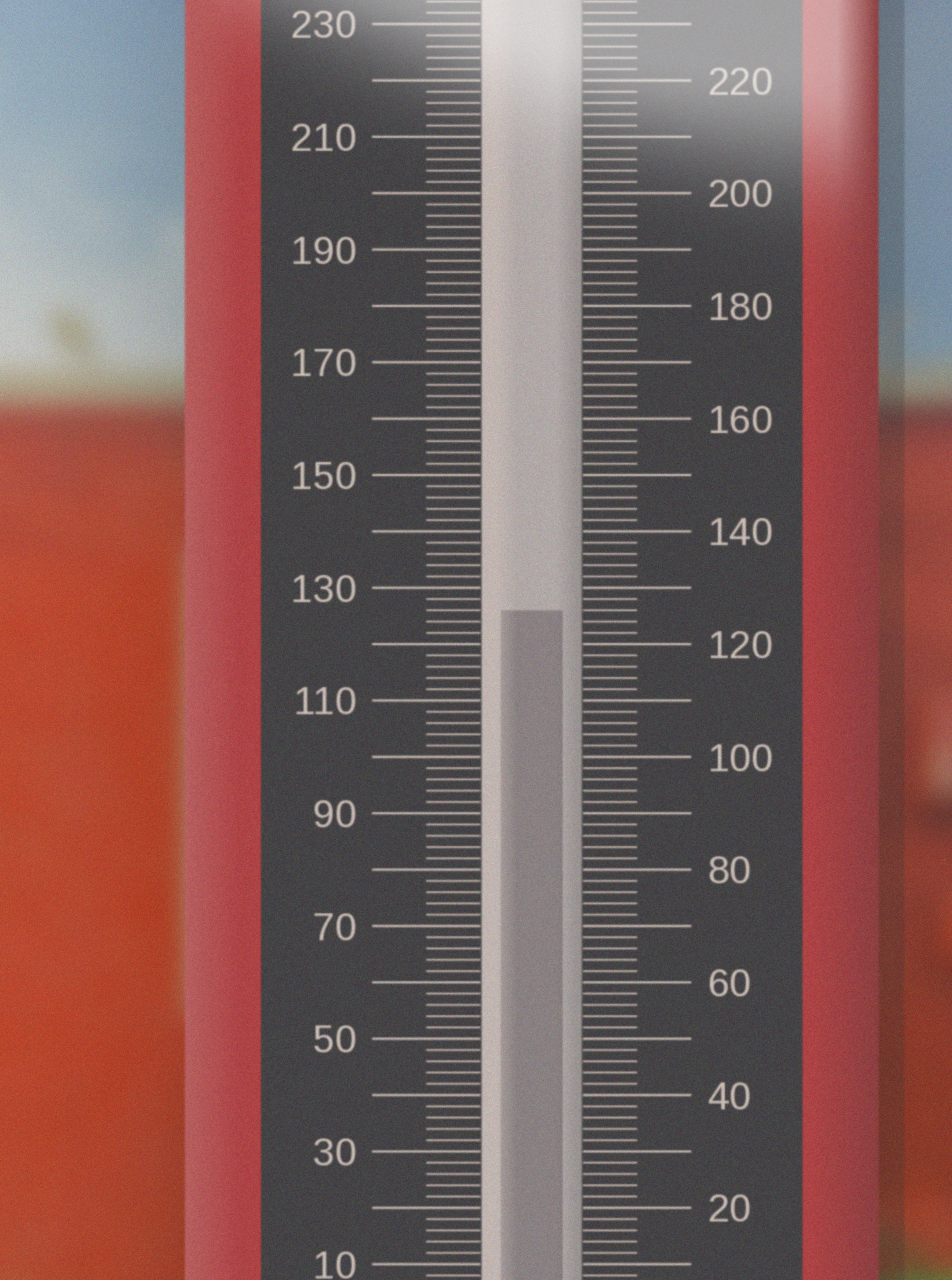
126 (mmHg)
